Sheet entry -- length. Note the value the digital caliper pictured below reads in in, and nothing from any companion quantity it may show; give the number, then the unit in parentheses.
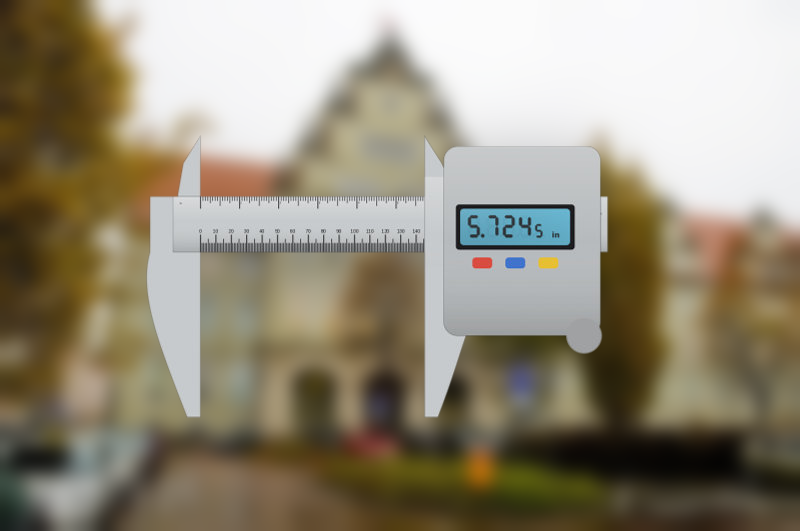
5.7245 (in)
